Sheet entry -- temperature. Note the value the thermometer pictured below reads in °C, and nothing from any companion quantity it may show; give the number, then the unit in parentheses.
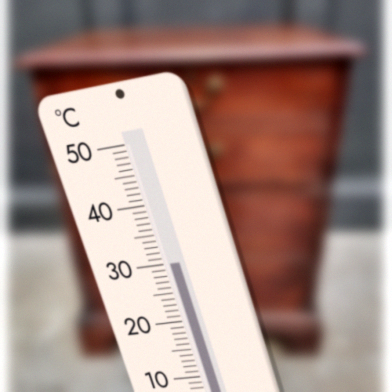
30 (°C)
